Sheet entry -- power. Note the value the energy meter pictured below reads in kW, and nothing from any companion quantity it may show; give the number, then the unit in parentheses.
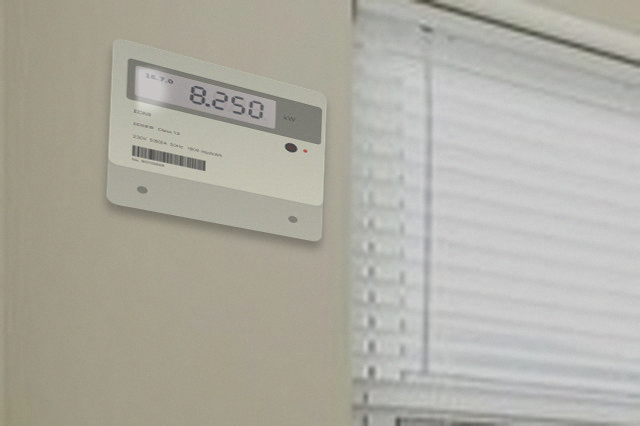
8.250 (kW)
